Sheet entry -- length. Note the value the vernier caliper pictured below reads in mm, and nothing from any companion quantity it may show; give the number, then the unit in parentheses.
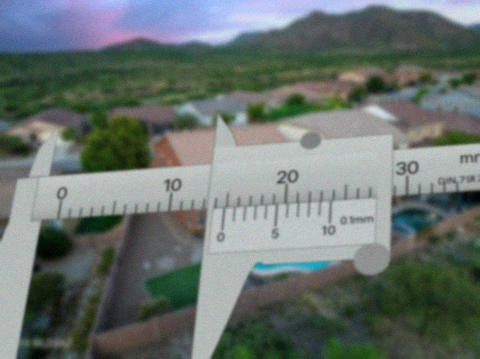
14.8 (mm)
